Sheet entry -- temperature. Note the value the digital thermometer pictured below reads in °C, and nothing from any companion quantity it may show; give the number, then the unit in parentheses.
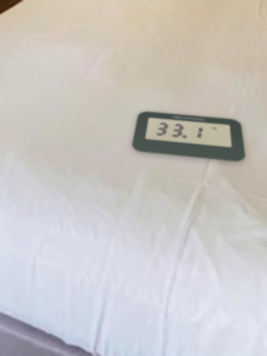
33.1 (°C)
